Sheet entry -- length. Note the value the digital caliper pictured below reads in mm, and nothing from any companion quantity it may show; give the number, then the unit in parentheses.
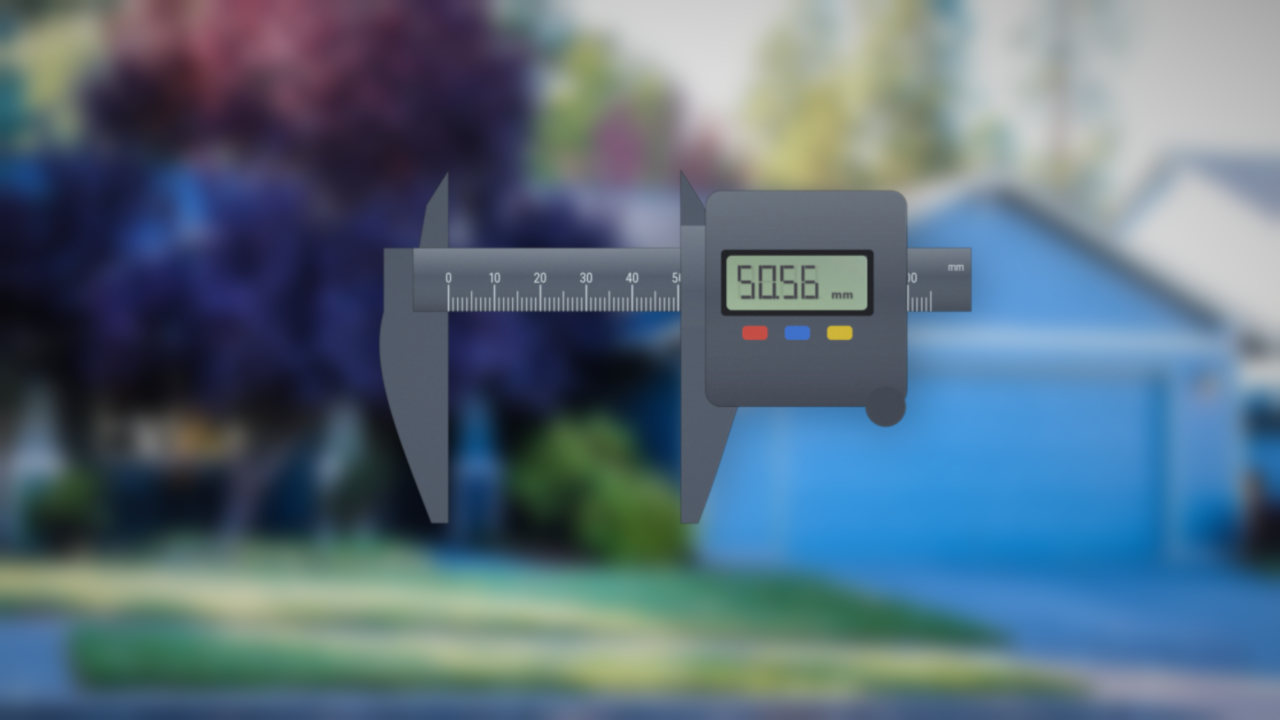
50.56 (mm)
